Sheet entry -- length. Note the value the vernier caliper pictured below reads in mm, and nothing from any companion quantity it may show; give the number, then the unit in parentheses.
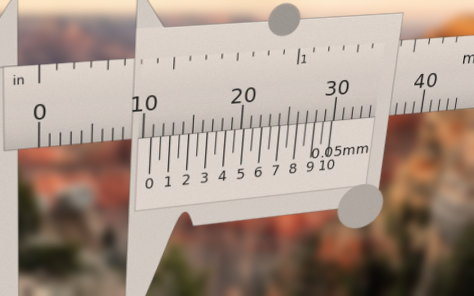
10.8 (mm)
